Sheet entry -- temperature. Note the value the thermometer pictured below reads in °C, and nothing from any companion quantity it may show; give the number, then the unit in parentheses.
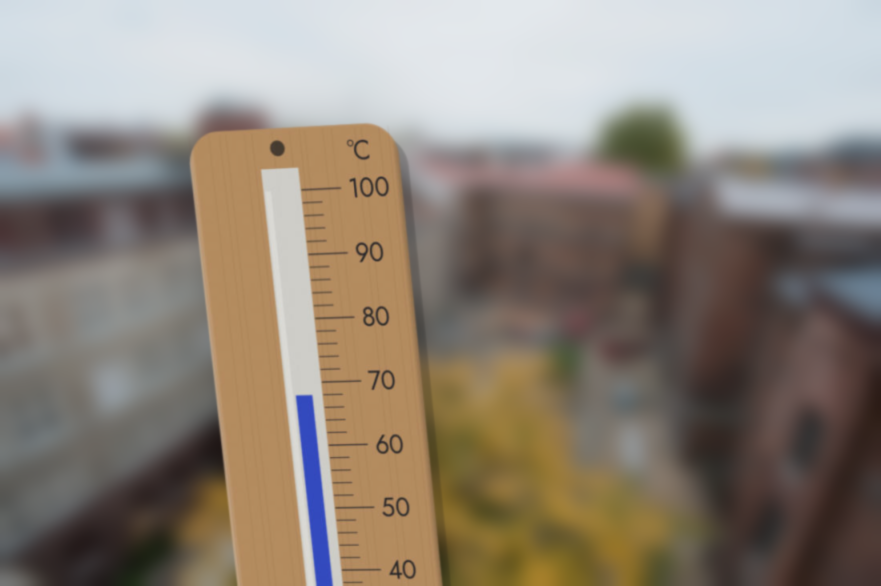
68 (°C)
